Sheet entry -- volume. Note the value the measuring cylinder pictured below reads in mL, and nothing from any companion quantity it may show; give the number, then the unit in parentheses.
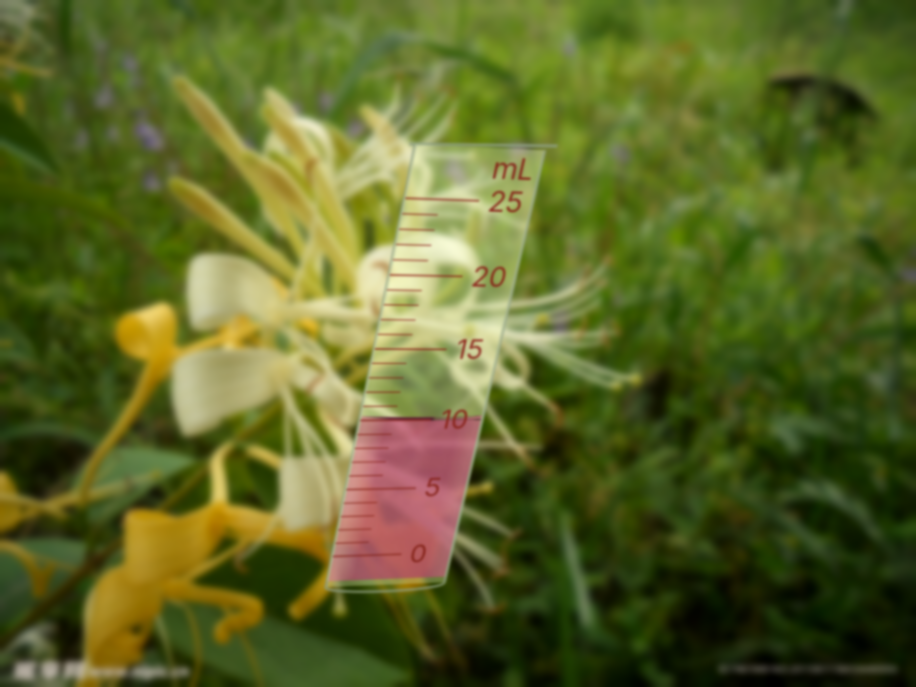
10 (mL)
